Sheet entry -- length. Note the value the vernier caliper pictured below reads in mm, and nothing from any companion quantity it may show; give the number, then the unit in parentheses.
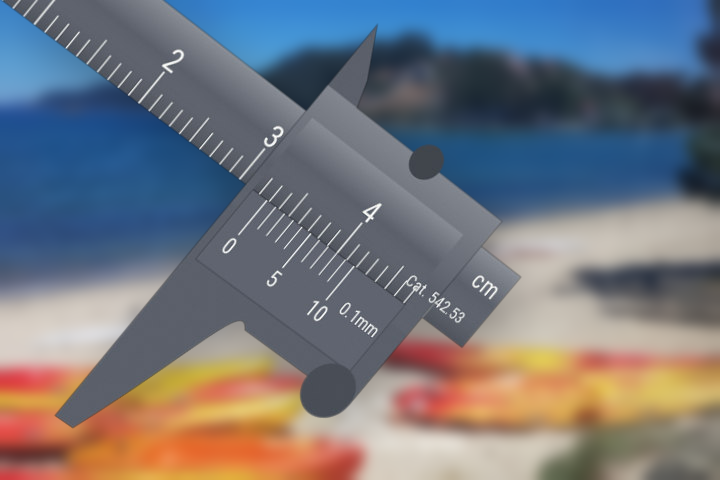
32.8 (mm)
